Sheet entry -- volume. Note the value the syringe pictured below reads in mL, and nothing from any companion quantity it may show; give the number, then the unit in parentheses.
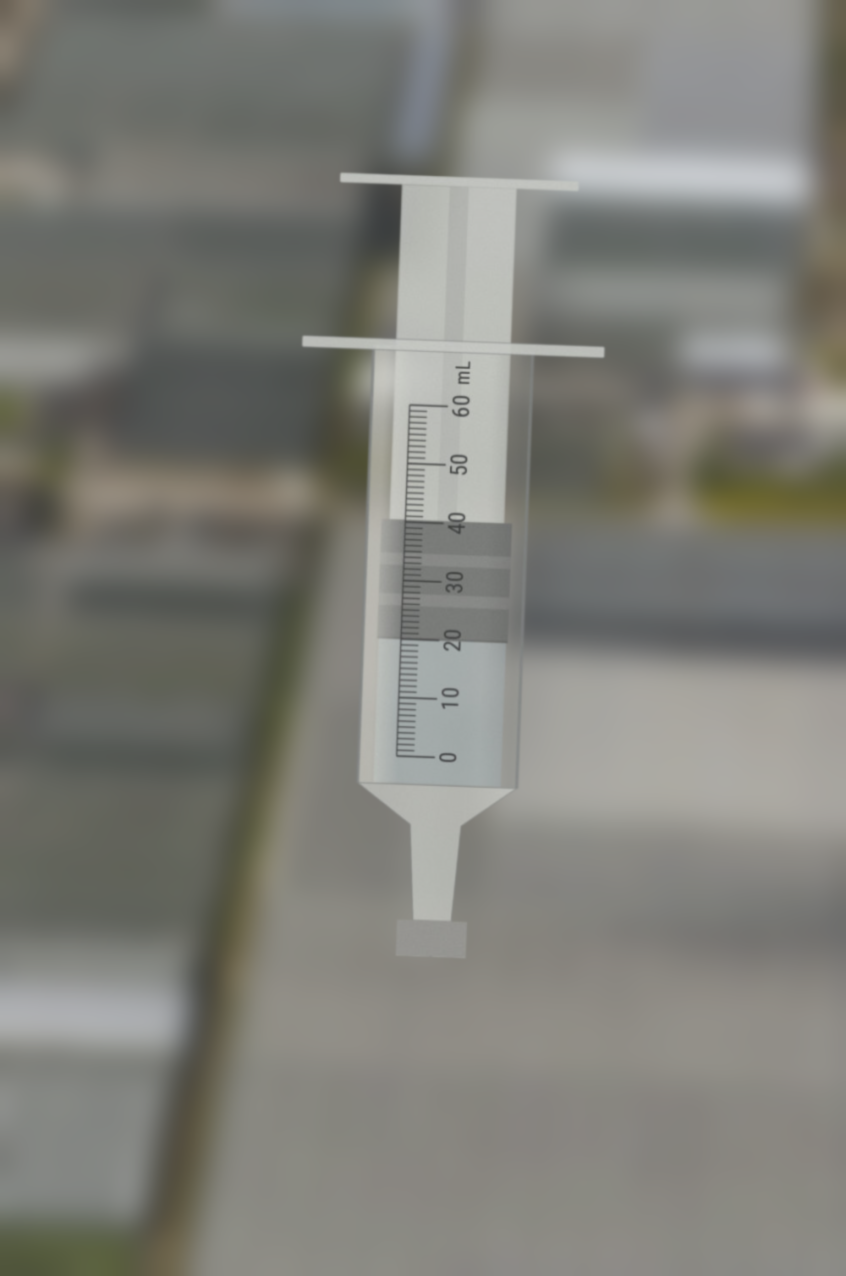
20 (mL)
